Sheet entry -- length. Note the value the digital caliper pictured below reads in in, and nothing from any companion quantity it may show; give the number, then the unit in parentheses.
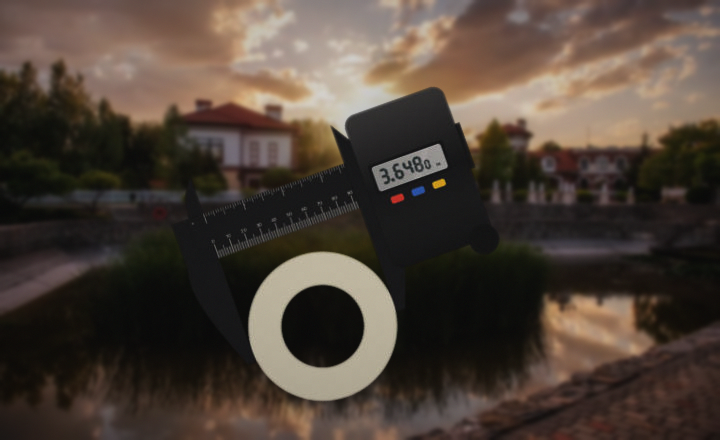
3.6480 (in)
